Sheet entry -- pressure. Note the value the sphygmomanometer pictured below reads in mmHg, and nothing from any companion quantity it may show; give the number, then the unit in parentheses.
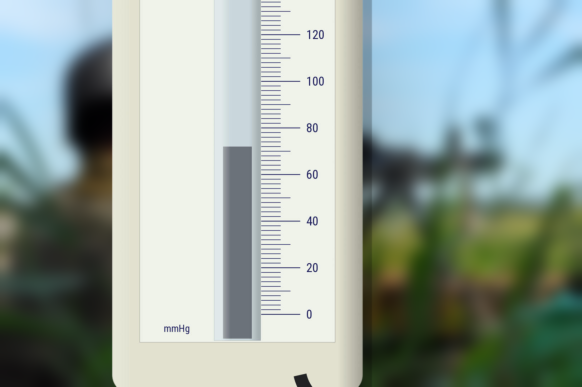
72 (mmHg)
